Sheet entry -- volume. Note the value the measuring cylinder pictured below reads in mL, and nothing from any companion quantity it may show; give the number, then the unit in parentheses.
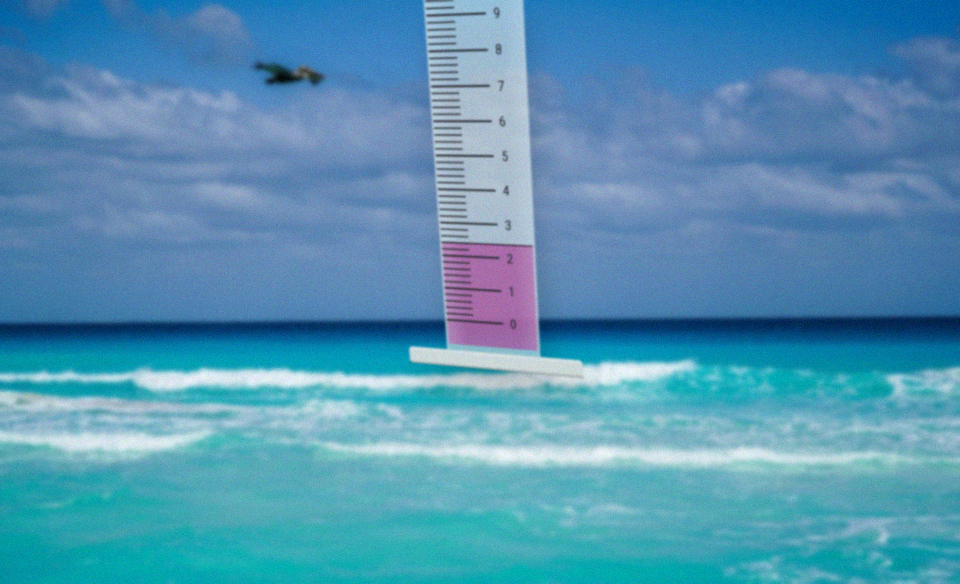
2.4 (mL)
